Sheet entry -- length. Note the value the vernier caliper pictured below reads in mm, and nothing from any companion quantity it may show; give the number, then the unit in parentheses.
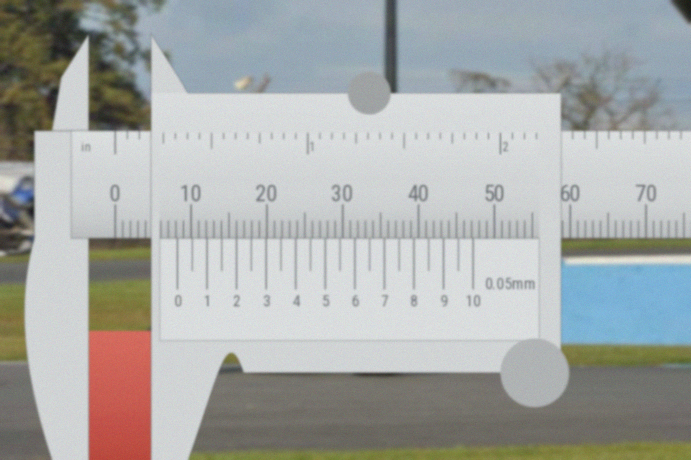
8.2 (mm)
